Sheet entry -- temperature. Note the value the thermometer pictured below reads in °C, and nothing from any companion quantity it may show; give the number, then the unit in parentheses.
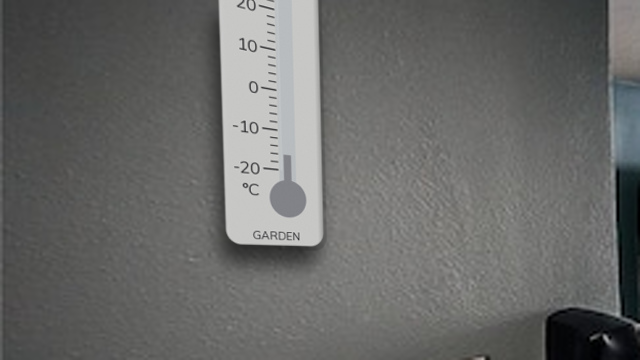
-16 (°C)
